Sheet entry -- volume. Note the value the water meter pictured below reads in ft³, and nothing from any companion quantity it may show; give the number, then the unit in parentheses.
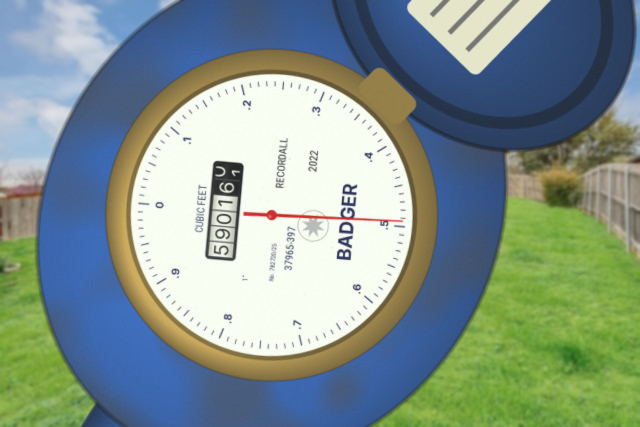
590160.49 (ft³)
